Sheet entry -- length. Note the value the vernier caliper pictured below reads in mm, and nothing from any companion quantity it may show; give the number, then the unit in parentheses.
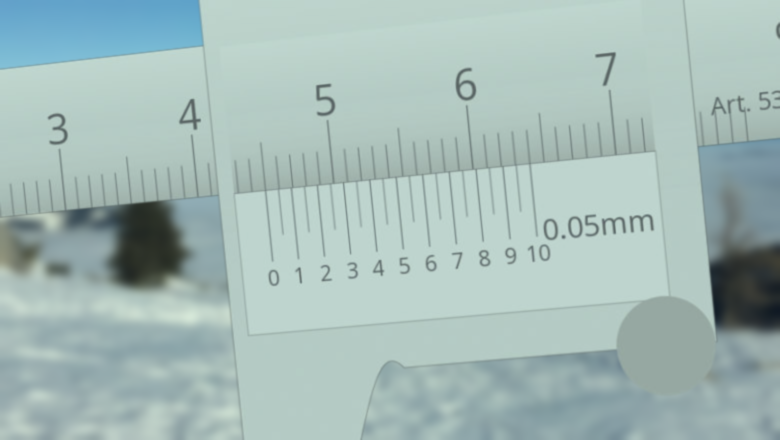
45.0 (mm)
